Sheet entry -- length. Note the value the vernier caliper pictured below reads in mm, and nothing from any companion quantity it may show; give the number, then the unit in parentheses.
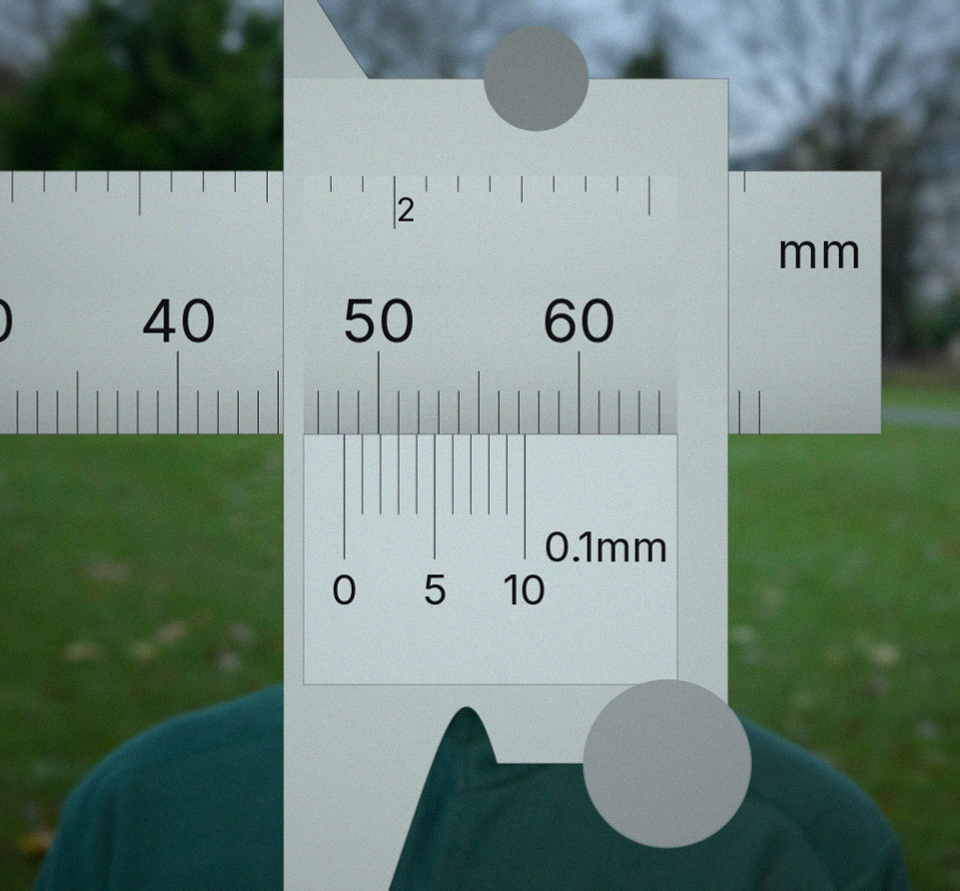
48.3 (mm)
